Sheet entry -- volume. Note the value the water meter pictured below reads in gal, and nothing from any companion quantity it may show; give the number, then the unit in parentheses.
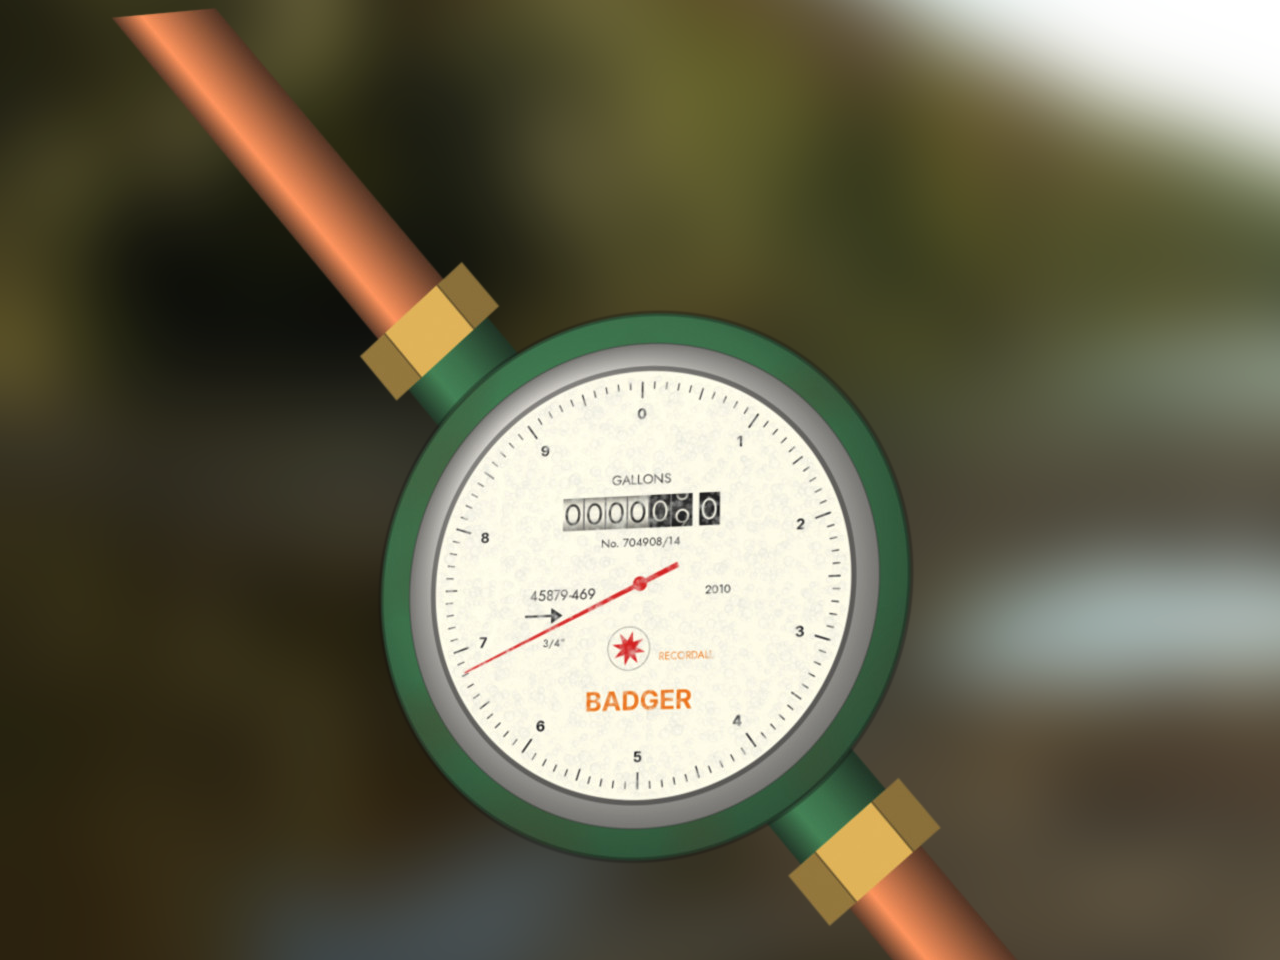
86.8 (gal)
